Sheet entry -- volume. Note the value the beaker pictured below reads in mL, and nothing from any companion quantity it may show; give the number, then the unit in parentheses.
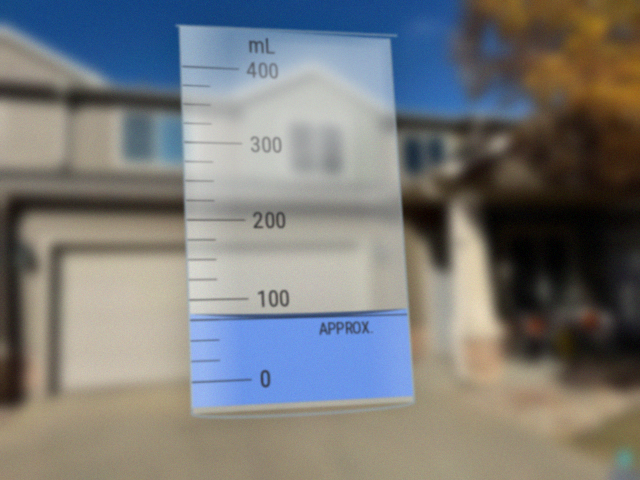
75 (mL)
